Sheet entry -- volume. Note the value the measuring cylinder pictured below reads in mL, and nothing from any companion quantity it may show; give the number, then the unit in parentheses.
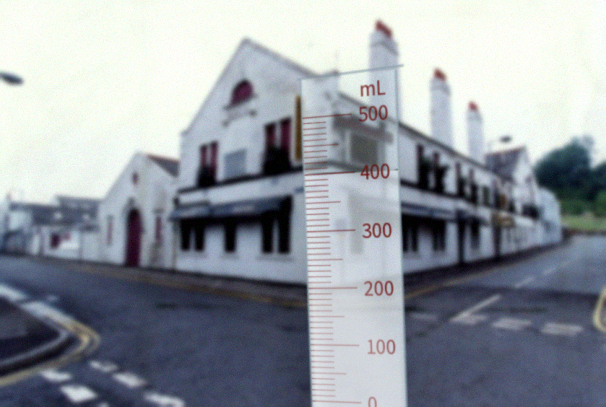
400 (mL)
